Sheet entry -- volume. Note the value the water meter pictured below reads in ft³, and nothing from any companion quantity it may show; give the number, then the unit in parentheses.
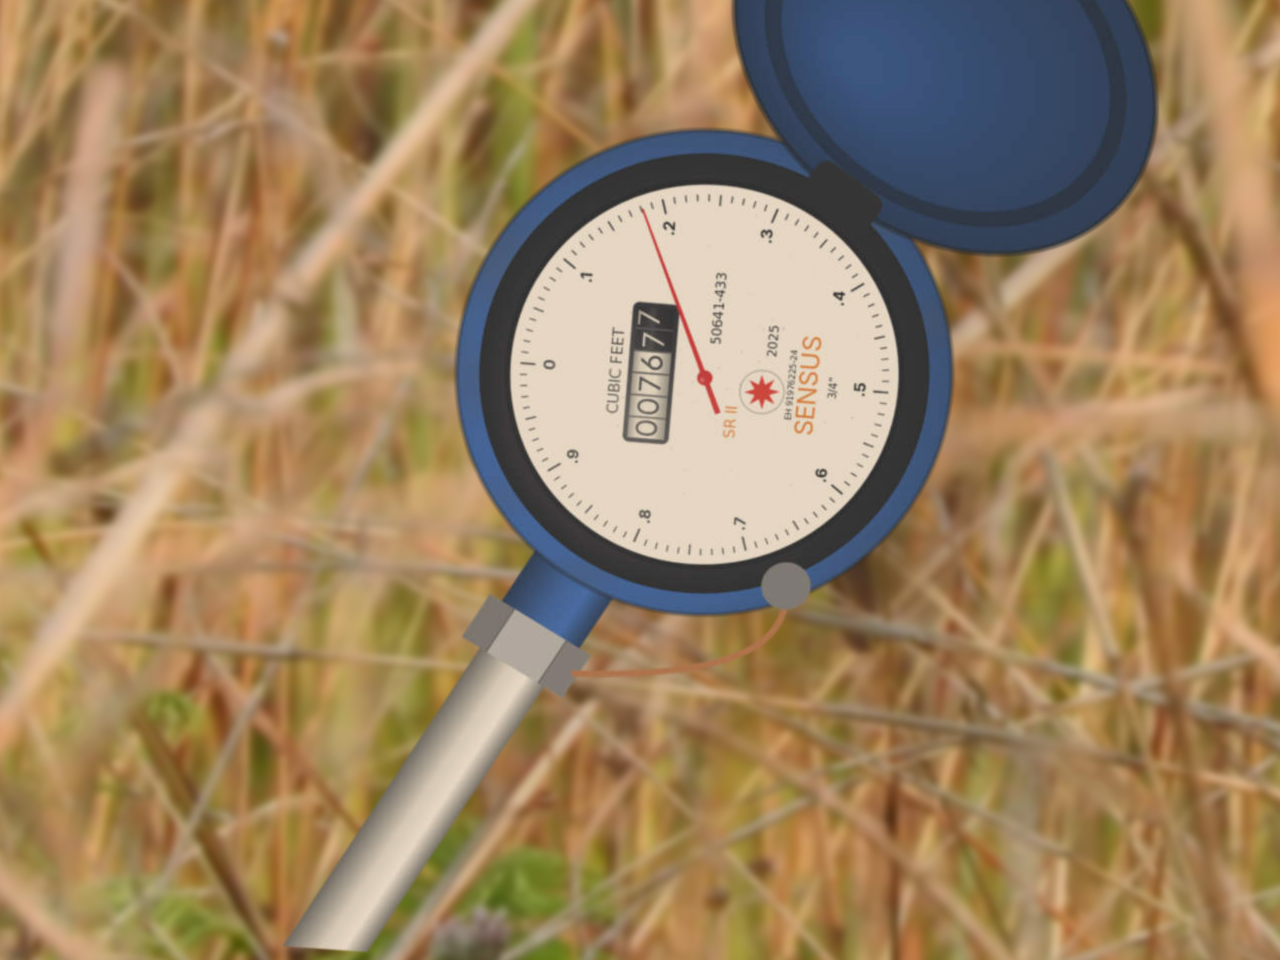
7677.18 (ft³)
